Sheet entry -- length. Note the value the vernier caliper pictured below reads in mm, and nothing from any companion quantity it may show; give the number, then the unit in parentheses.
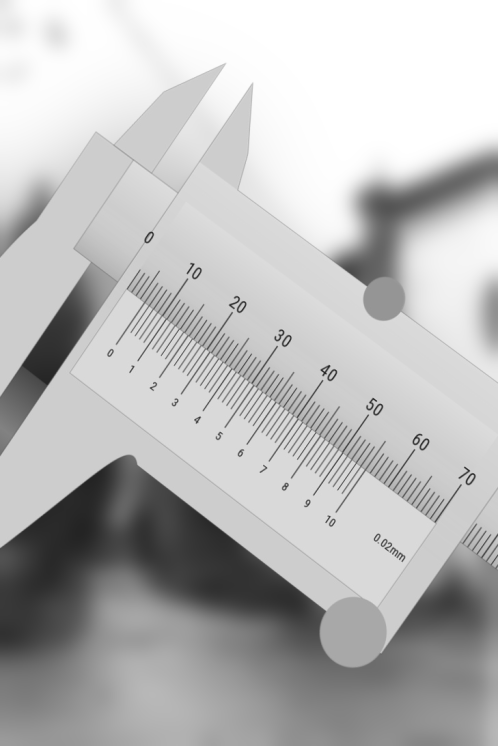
6.0 (mm)
